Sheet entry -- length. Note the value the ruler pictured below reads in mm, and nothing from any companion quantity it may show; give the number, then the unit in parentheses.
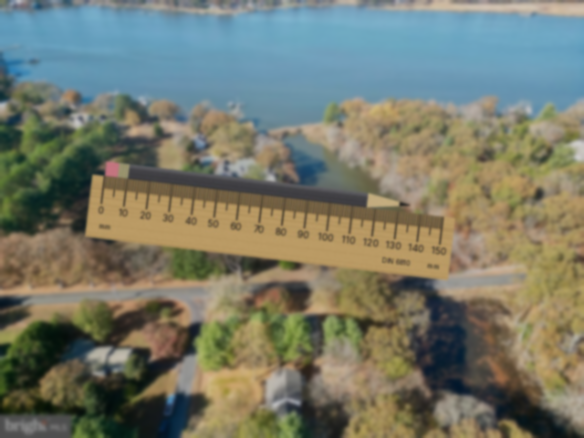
135 (mm)
